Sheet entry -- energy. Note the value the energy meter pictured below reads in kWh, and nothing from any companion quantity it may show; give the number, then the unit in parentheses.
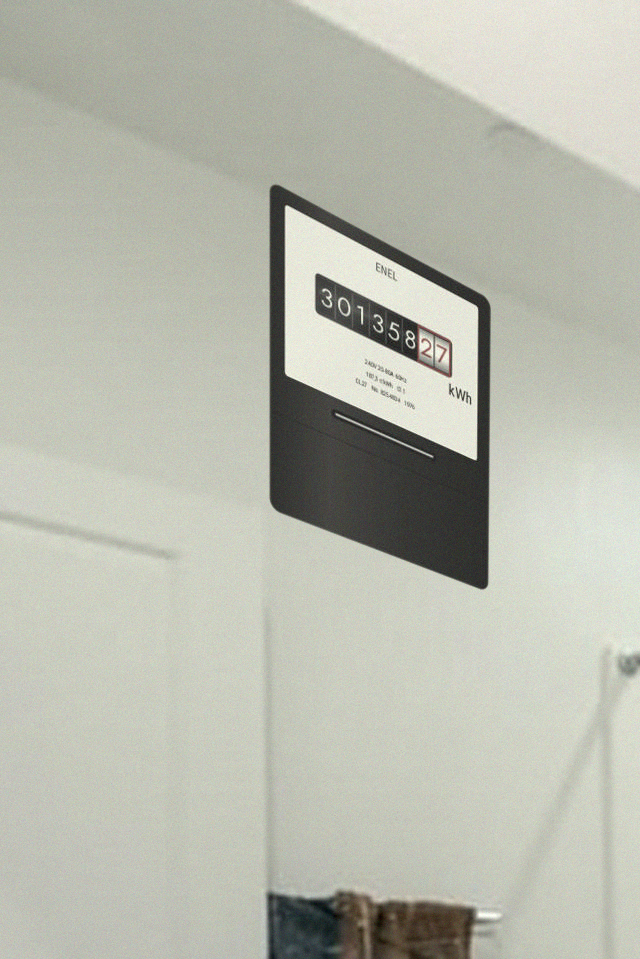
301358.27 (kWh)
